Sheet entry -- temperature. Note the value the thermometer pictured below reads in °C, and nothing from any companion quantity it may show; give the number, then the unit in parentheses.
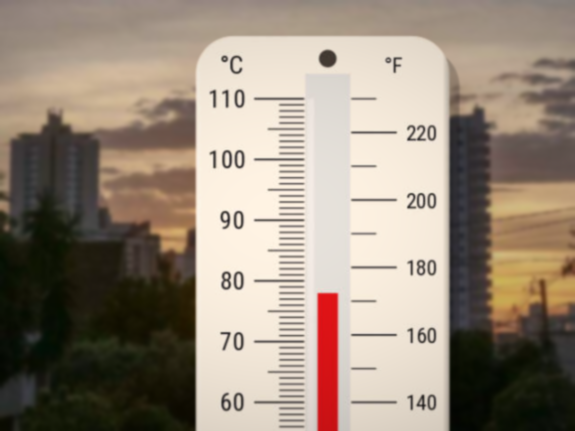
78 (°C)
